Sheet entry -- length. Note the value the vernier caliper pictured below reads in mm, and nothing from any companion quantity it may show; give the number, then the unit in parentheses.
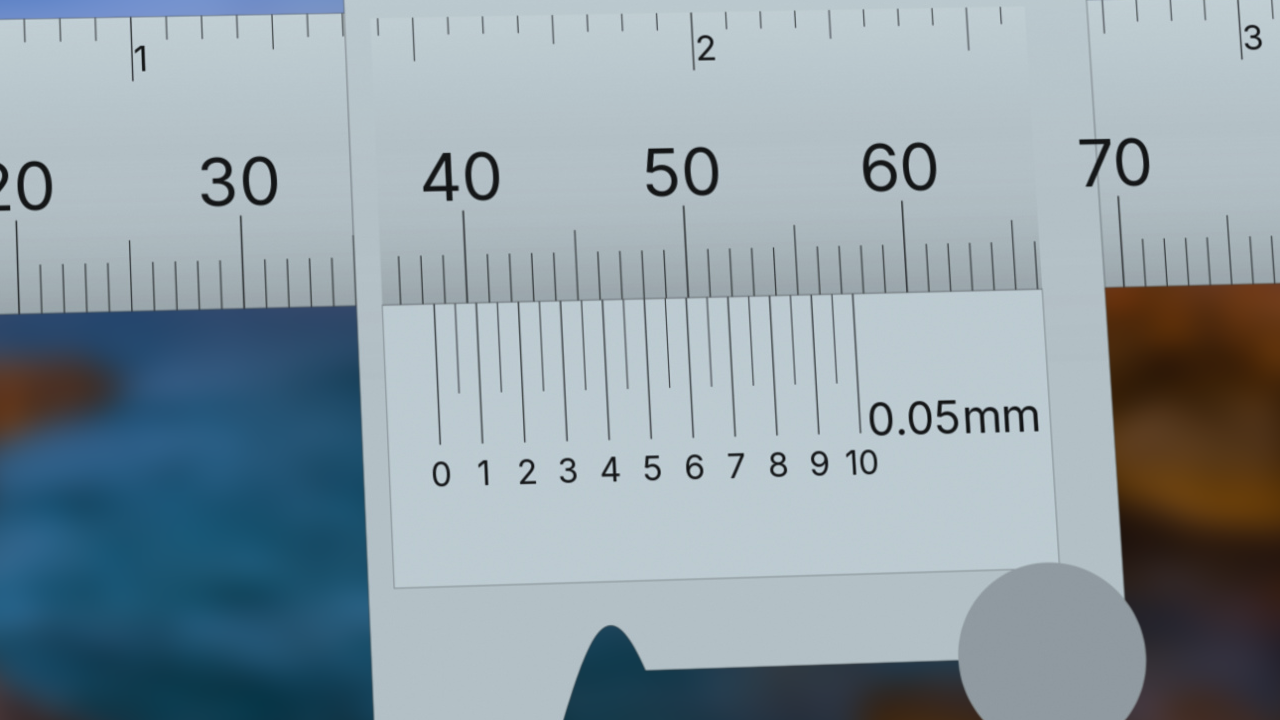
38.5 (mm)
